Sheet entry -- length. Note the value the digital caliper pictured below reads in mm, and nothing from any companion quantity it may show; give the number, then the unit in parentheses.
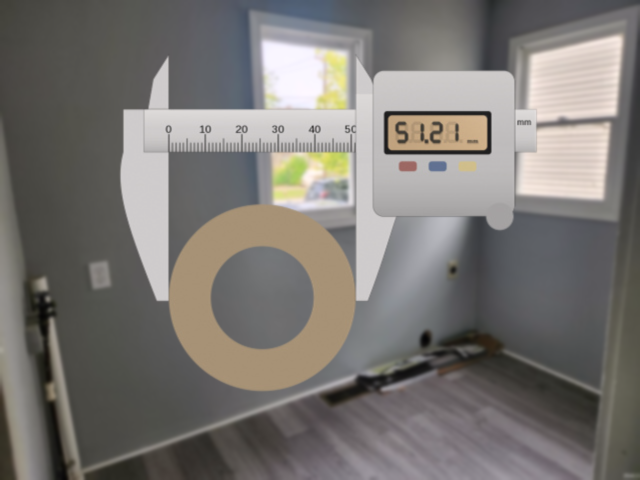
51.21 (mm)
